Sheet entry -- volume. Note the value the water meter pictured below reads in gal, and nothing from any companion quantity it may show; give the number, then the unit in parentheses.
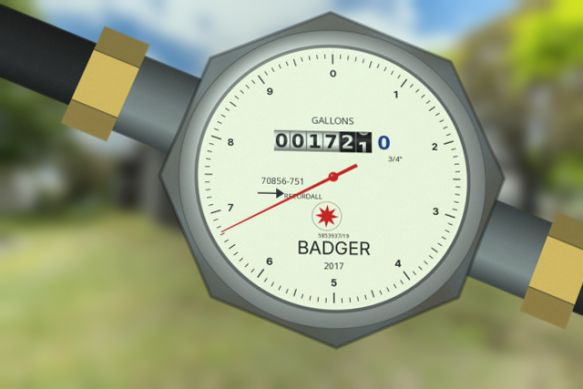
17206.7 (gal)
